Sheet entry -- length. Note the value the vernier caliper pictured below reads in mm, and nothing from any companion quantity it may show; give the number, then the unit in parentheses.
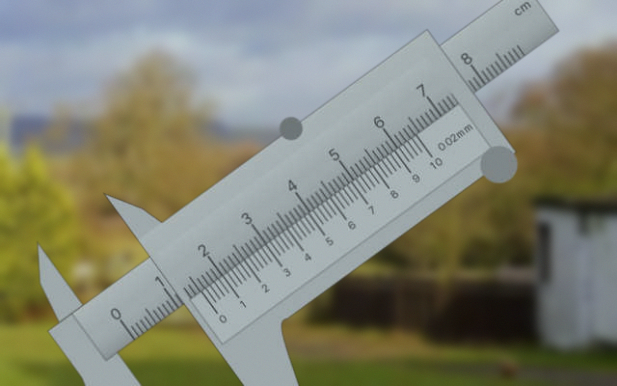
15.2 (mm)
